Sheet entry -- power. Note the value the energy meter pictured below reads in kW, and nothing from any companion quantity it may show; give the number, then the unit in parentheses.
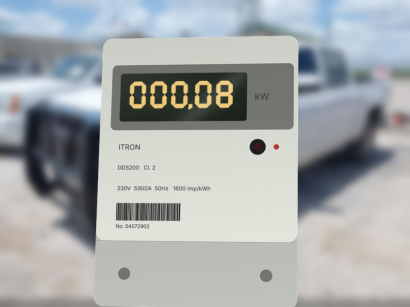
0.08 (kW)
